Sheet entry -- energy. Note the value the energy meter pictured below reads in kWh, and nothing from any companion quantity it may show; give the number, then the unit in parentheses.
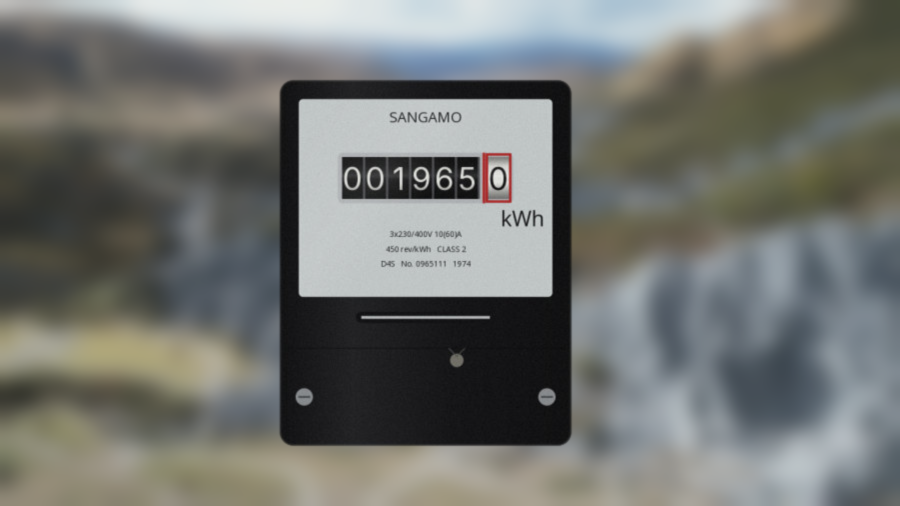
1965.0 (kWh)
